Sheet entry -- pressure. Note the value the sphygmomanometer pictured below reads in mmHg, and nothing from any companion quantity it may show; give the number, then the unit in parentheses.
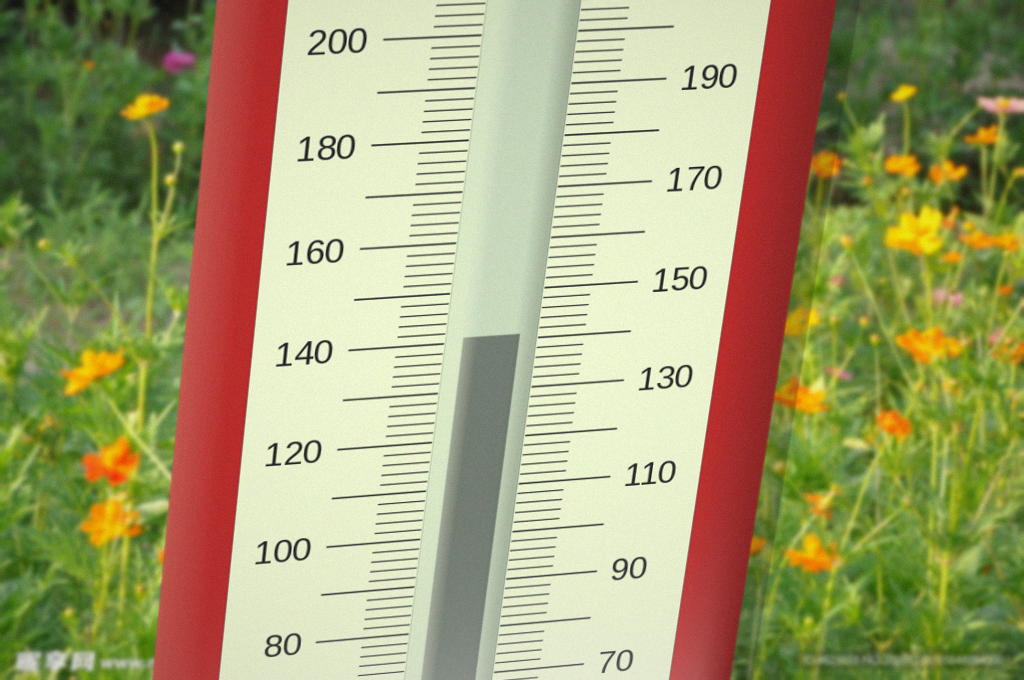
141 (mmHg)
